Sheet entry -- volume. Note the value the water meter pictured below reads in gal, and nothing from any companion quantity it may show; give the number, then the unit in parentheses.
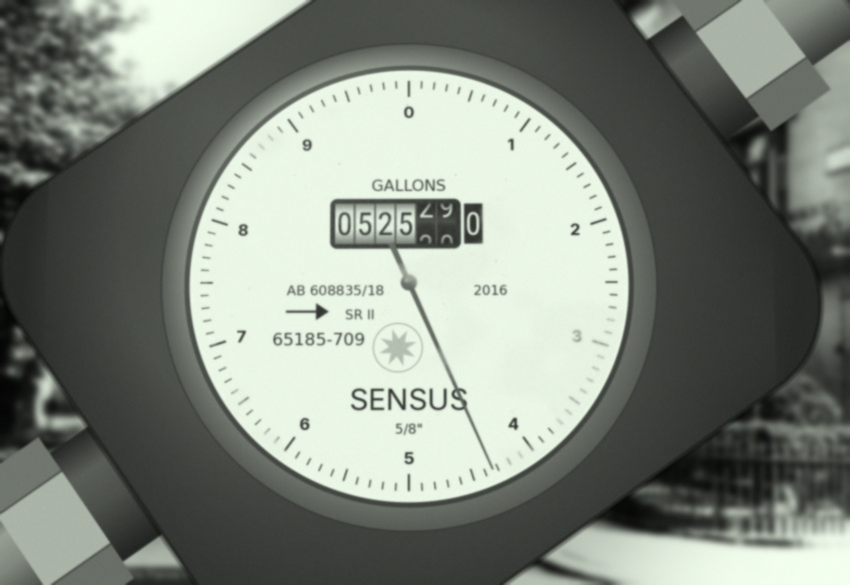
525294.3 (gal)
